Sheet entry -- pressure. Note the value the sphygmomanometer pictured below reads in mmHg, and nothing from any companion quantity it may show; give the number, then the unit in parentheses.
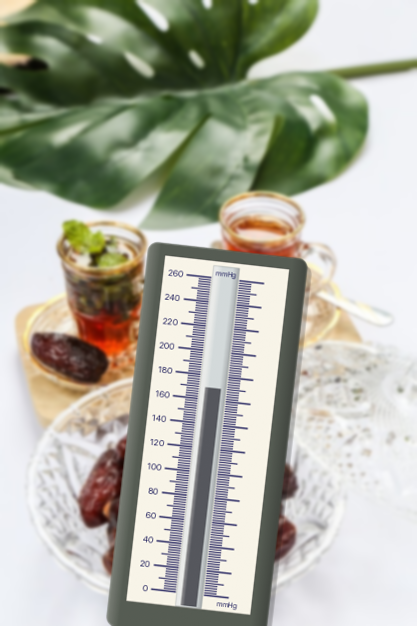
170 (mmHg)
